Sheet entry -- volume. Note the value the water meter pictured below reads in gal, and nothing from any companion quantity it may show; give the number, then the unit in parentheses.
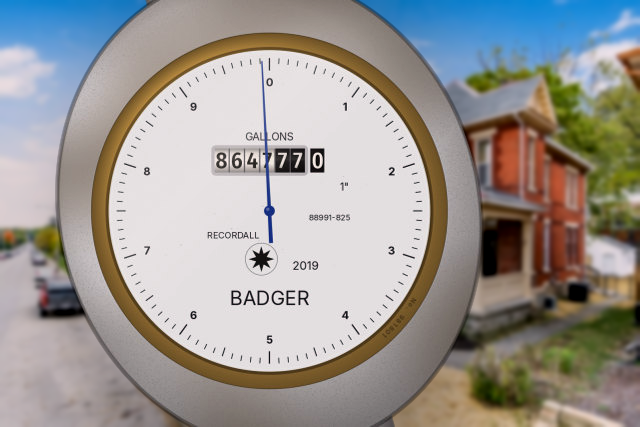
8647769.9 (gal)
